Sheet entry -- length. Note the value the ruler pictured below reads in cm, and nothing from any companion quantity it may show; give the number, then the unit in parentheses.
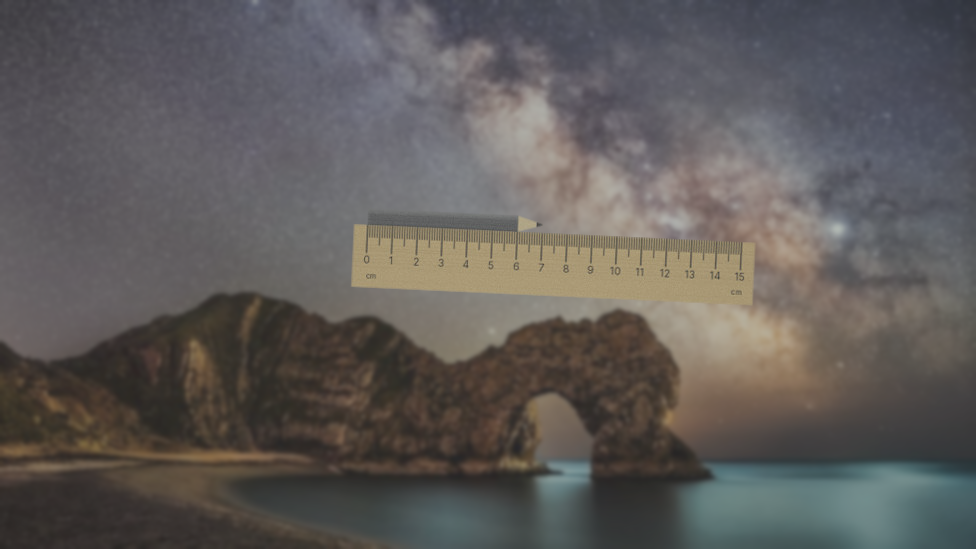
7 (cm)
